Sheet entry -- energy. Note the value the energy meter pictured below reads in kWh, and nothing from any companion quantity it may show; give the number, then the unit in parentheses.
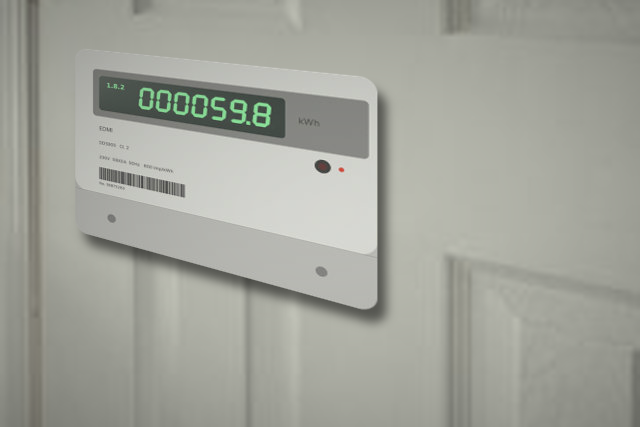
59.8 (kWh)
